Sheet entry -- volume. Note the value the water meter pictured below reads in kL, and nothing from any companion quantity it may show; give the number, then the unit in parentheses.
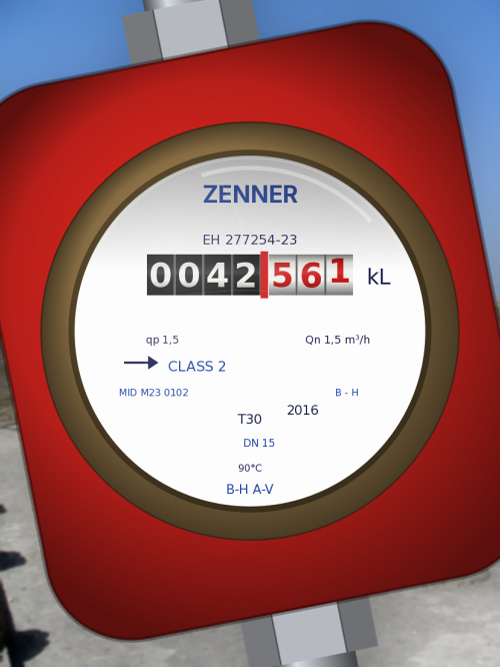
42.561 (kL)
